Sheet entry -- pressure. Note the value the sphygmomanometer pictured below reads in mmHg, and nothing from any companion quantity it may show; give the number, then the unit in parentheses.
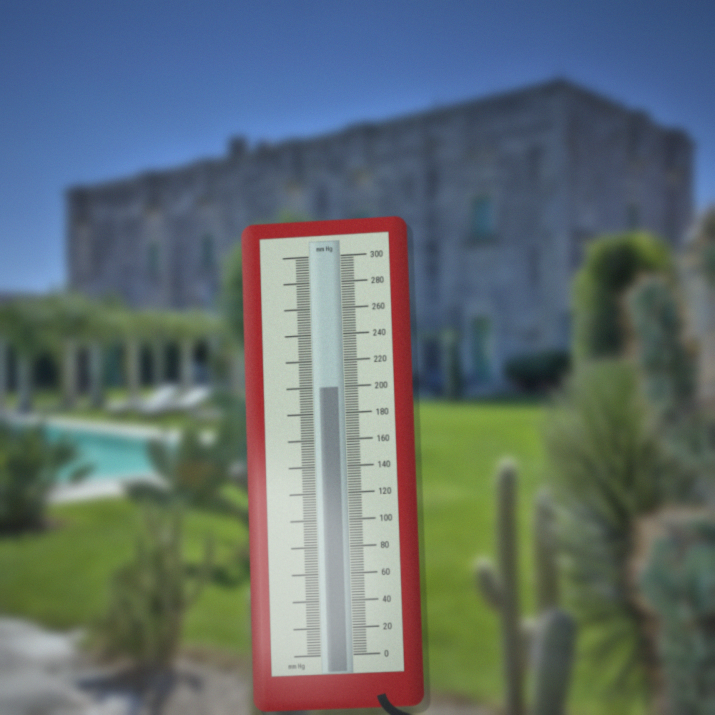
200 (mmHg)
